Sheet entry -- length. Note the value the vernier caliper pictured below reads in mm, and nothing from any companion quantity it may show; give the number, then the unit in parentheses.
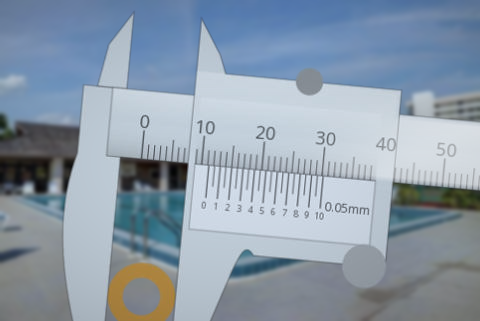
11.2 (mm)
